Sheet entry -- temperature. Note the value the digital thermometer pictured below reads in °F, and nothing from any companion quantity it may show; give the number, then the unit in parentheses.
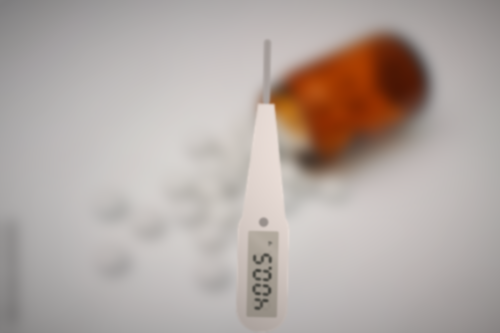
400.5 (°F)
